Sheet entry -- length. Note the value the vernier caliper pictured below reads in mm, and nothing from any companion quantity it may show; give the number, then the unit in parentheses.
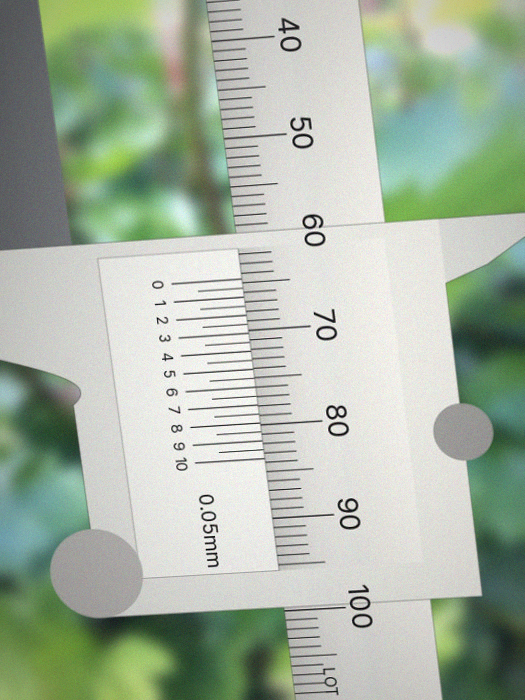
64.6 (mm)
